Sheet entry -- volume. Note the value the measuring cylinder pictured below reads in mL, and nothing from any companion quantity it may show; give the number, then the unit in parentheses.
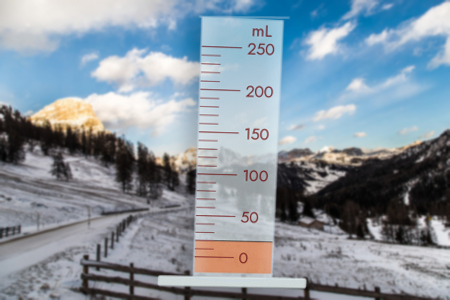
20 (mL)
